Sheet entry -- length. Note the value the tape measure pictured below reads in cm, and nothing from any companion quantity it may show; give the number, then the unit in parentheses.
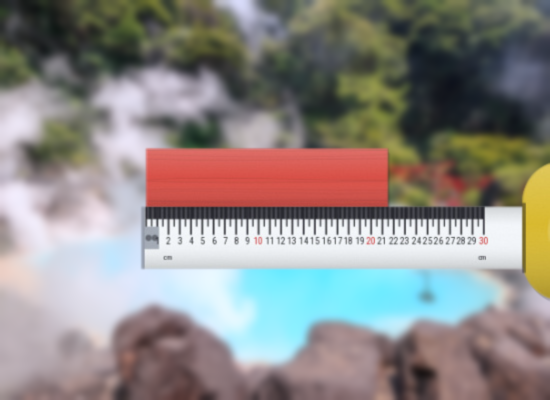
21.5 (cm)
